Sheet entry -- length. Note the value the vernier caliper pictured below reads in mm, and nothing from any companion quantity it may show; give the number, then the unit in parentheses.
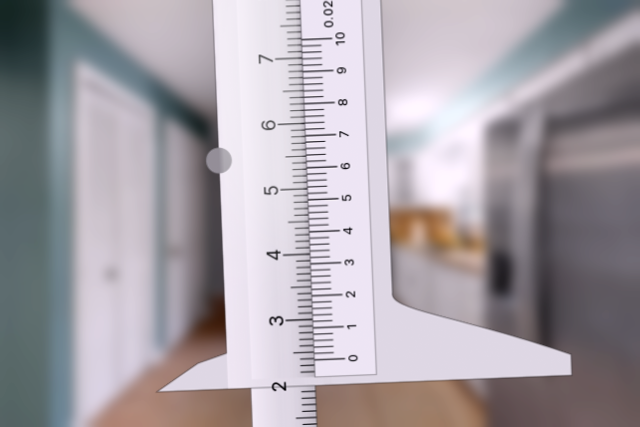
23.8 (mm)
